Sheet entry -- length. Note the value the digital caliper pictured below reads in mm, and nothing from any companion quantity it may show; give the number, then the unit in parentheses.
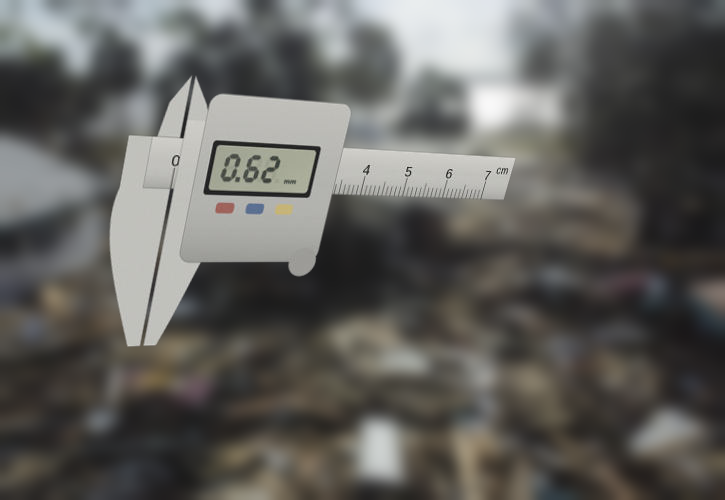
0.62 (mm)
